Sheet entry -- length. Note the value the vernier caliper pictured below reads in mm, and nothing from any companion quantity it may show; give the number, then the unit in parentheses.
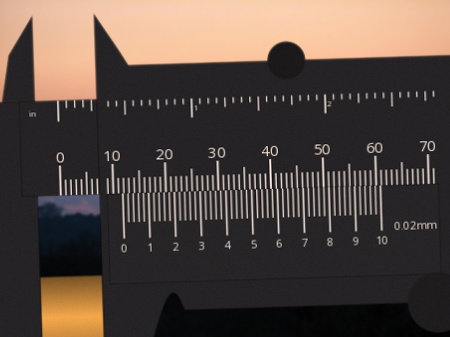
11.8 (mm)
